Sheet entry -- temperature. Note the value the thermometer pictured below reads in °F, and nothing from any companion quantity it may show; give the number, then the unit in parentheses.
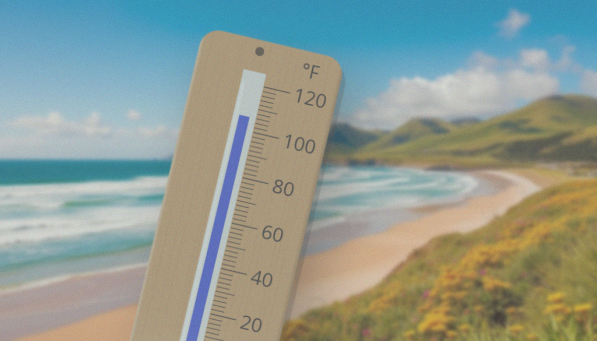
106 (°F)
